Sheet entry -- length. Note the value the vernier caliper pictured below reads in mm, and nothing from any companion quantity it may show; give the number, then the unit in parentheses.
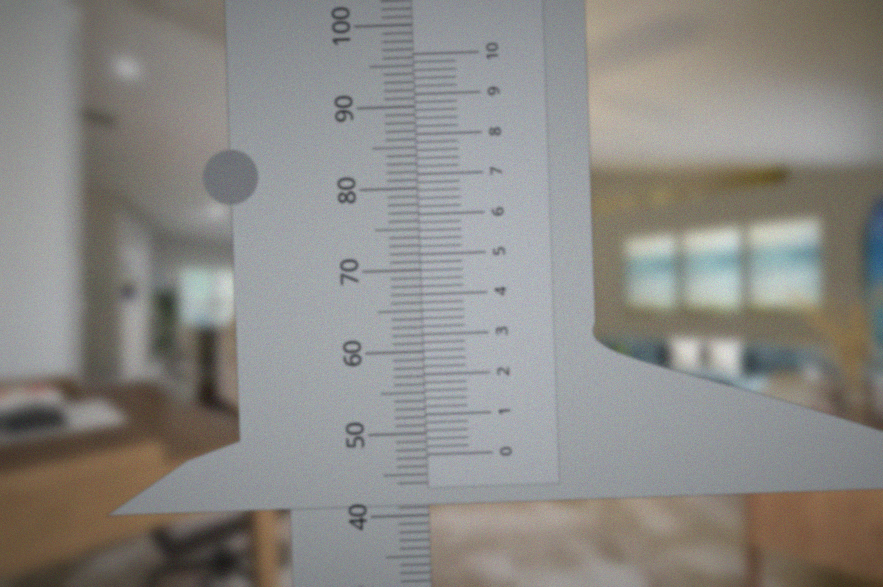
47.4 (mm)
